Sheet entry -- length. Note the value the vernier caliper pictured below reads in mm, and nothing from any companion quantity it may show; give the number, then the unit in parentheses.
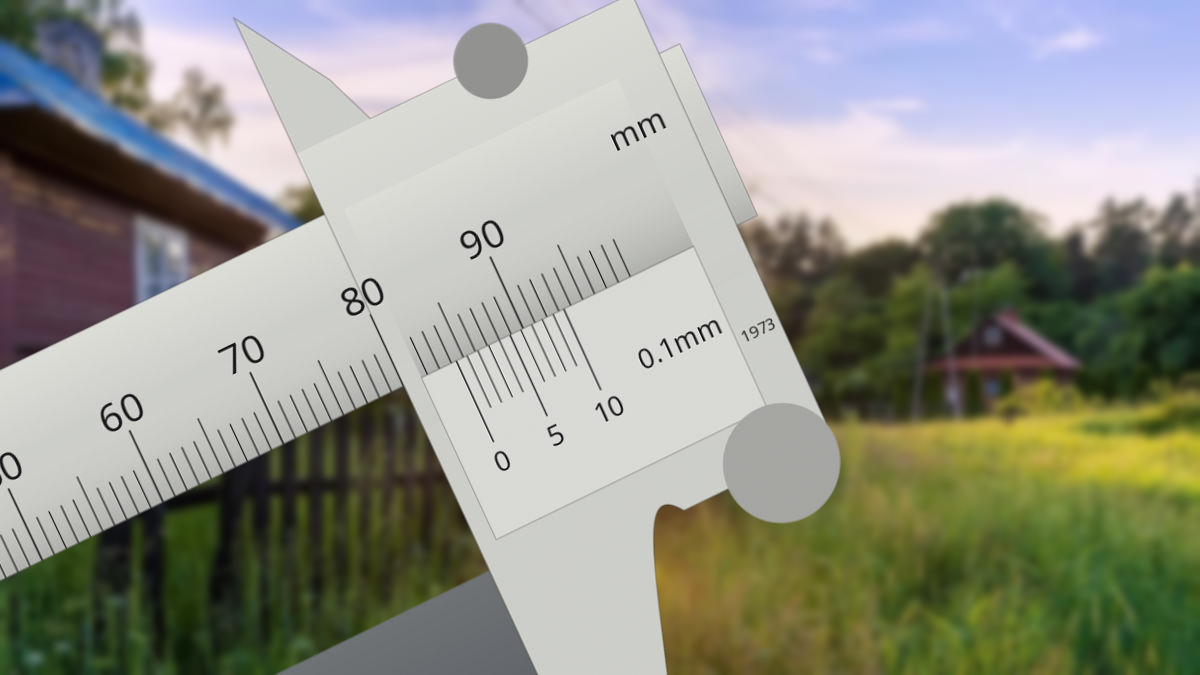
84.4 (mm)
